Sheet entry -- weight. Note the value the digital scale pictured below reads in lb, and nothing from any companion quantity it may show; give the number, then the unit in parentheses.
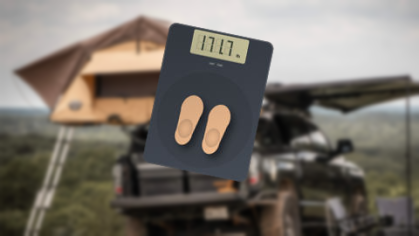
171.7 (lb)
